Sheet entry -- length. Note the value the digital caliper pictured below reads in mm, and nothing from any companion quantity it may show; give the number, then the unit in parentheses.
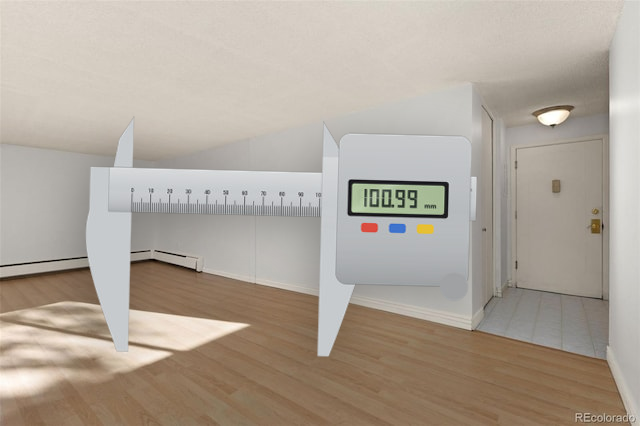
100.99 (mm)
